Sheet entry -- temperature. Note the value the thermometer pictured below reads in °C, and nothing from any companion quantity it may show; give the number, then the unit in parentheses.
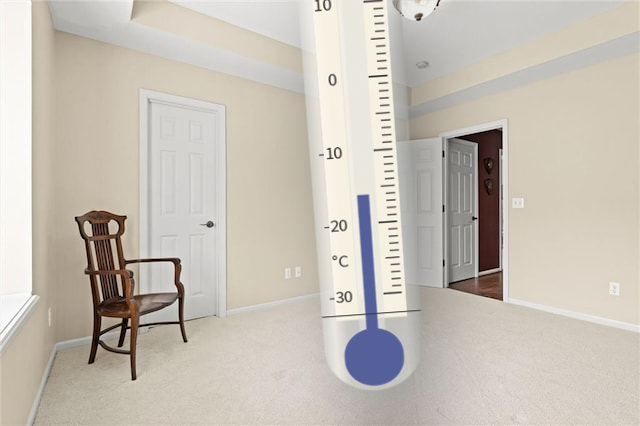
-16 (°C)
